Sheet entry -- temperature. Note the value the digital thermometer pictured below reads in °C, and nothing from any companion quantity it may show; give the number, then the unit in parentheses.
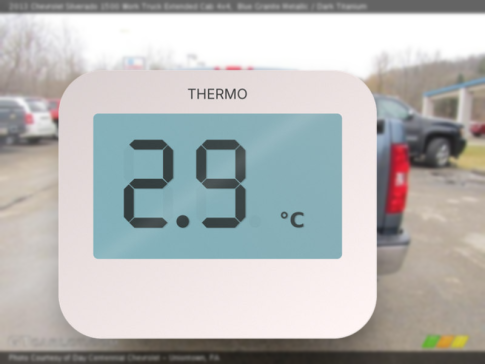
2.9 (°C)
